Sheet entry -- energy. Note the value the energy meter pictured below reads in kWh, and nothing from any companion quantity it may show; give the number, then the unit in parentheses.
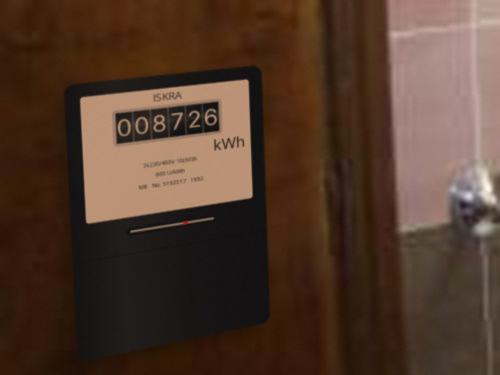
8726 (kWh)
